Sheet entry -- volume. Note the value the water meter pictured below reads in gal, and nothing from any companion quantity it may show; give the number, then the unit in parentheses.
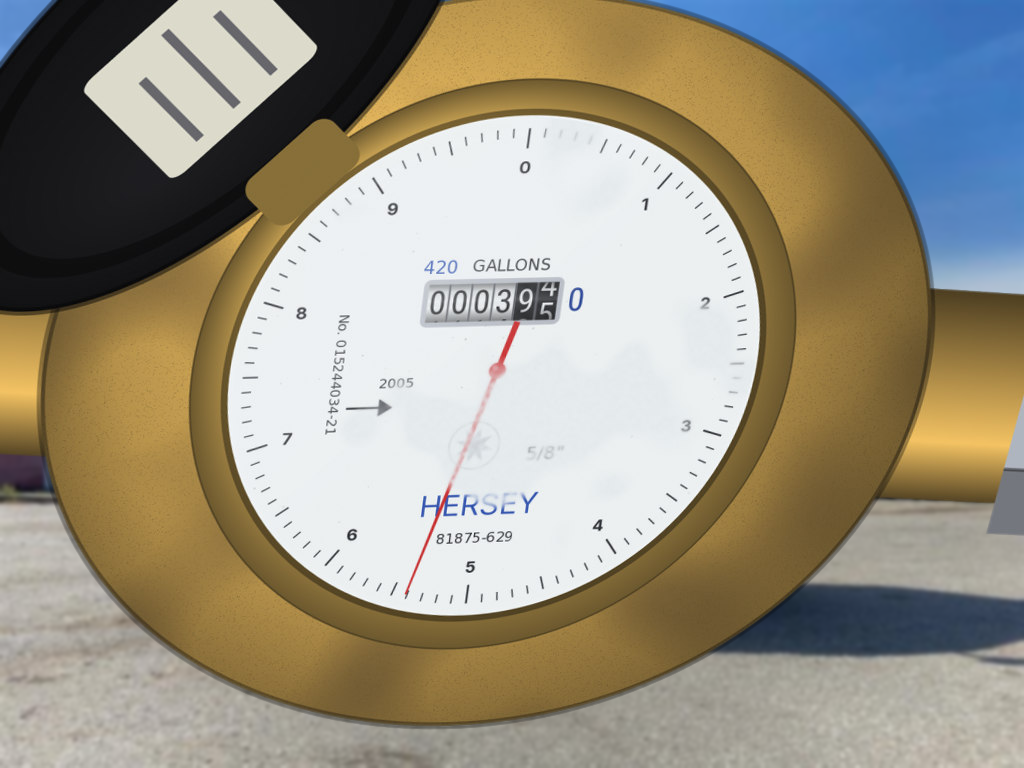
3945.4 (gal)
